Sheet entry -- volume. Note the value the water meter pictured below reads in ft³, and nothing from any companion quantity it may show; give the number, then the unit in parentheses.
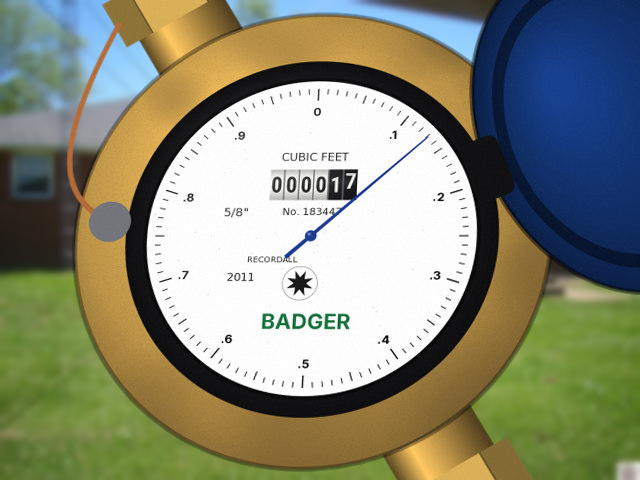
17.13 (ft³)
